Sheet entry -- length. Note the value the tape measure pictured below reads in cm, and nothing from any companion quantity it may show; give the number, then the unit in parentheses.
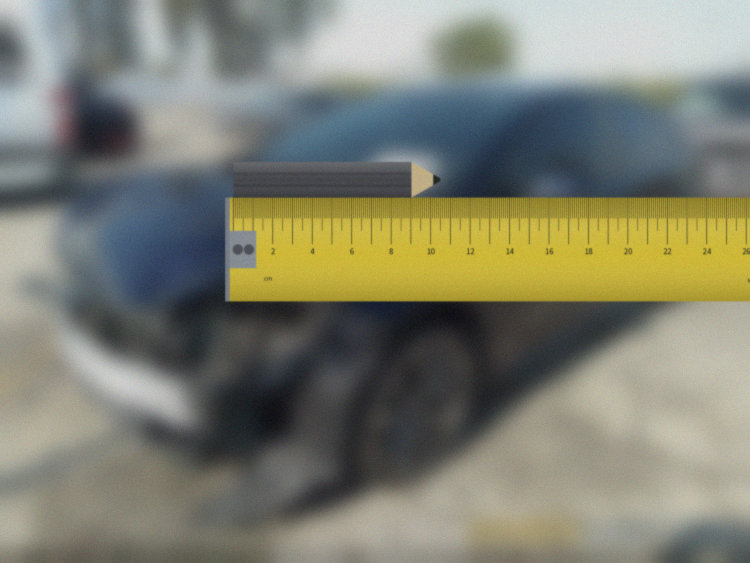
10.5 (cm)
